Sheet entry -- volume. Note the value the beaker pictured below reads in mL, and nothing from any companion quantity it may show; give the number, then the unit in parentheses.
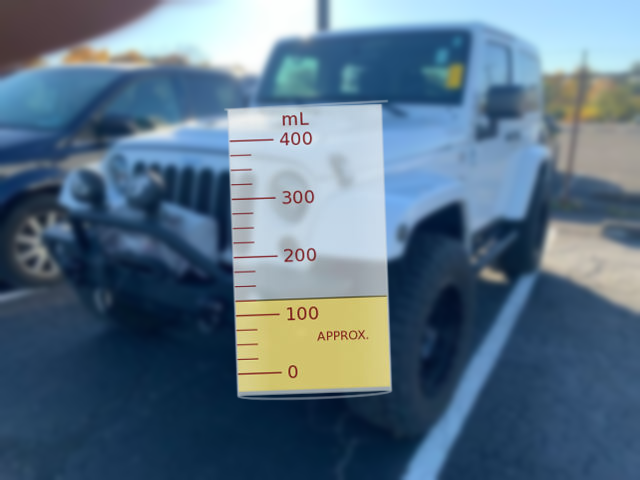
125 (mL)
